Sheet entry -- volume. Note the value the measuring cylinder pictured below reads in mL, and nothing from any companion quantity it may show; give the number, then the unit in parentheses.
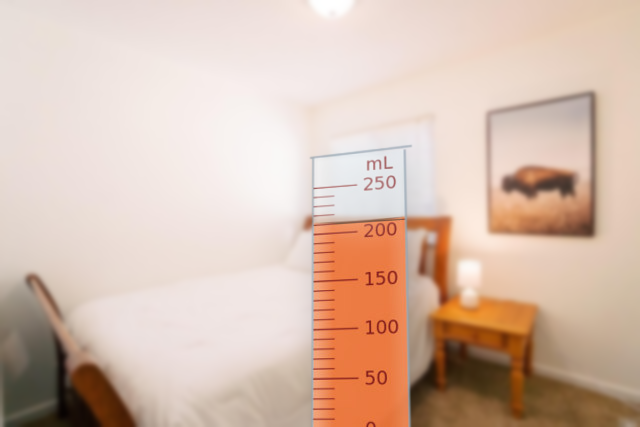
210 (mL)
